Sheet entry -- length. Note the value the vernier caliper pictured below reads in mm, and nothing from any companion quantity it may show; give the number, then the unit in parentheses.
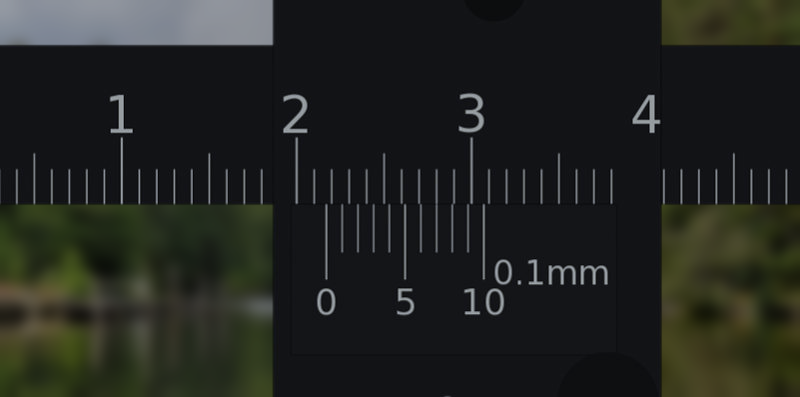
21.7 (mm)
